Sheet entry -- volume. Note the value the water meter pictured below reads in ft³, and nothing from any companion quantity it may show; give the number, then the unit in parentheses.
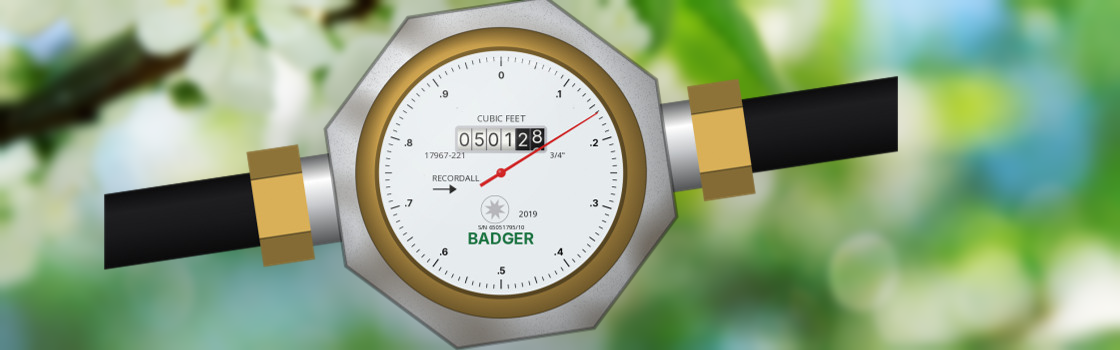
50128.16 (ft³)
